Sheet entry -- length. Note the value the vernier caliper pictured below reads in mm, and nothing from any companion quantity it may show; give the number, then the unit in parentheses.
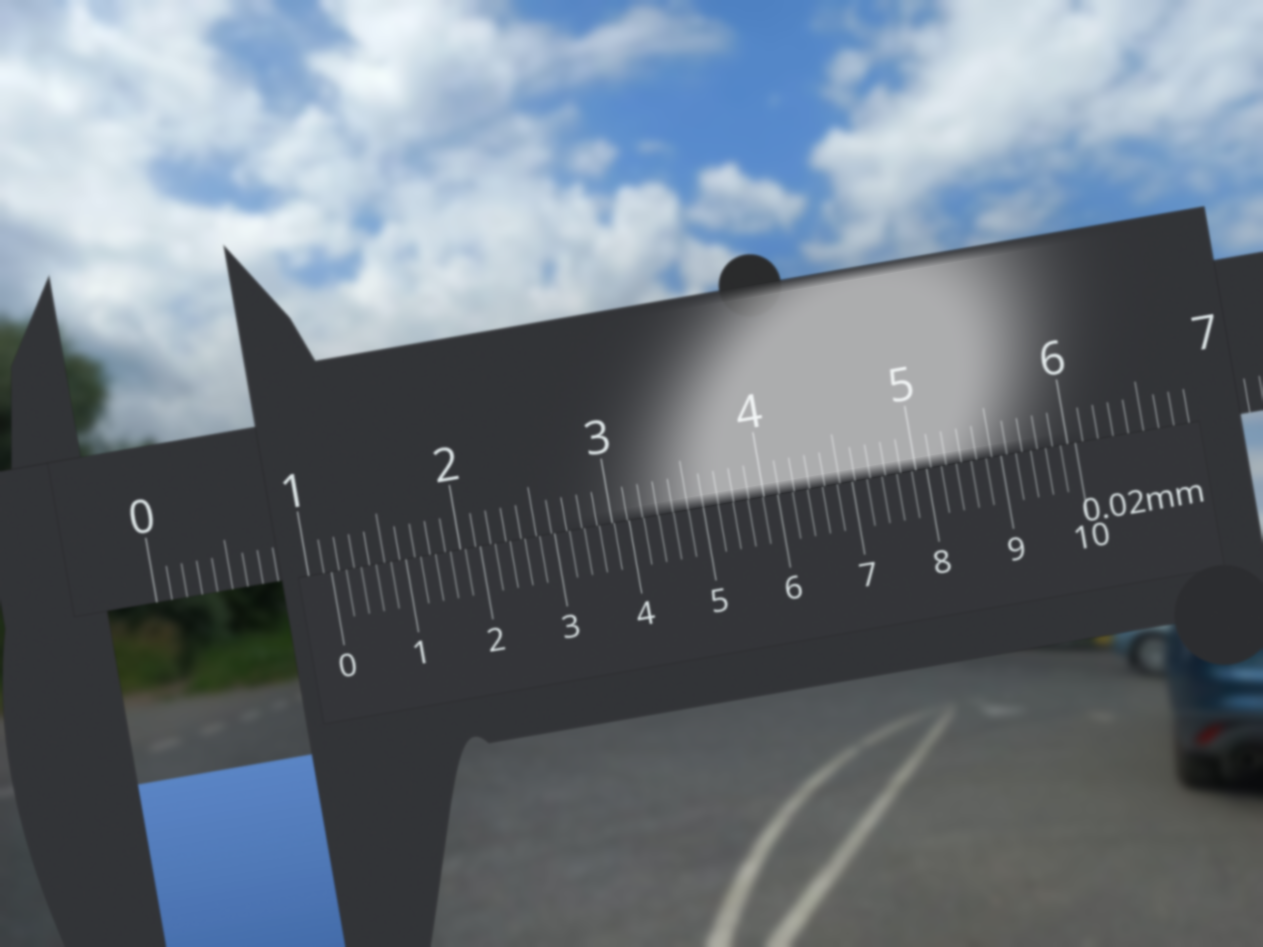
11.5 (mm)
